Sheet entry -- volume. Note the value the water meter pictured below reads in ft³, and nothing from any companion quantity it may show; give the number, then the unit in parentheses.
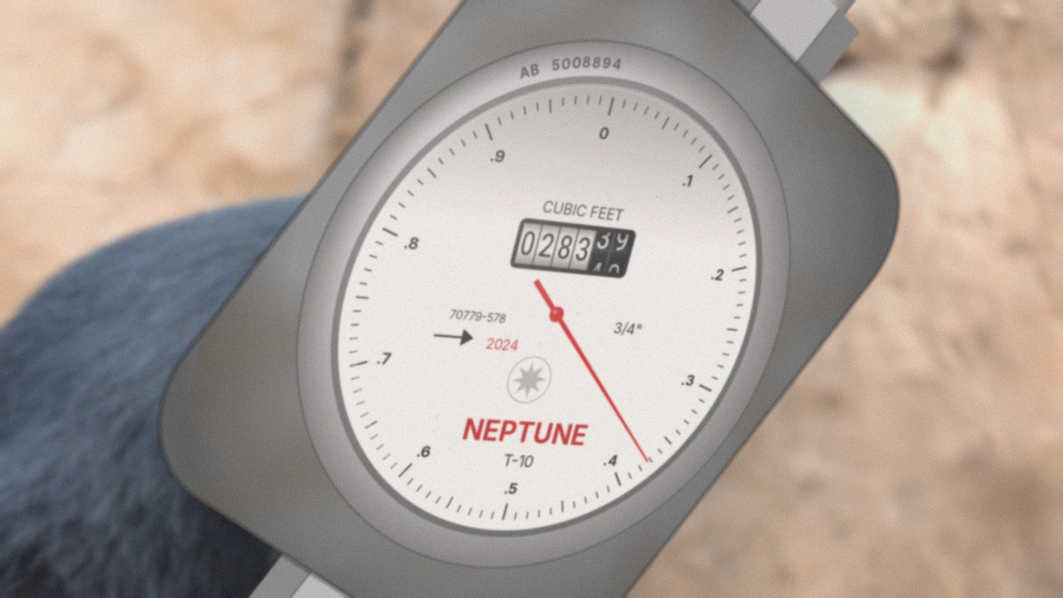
28339.37 (ft³)
